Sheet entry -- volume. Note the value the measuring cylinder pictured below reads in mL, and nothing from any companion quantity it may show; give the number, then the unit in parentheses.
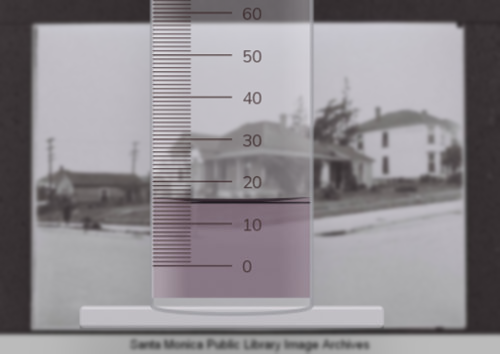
15 (mL)
